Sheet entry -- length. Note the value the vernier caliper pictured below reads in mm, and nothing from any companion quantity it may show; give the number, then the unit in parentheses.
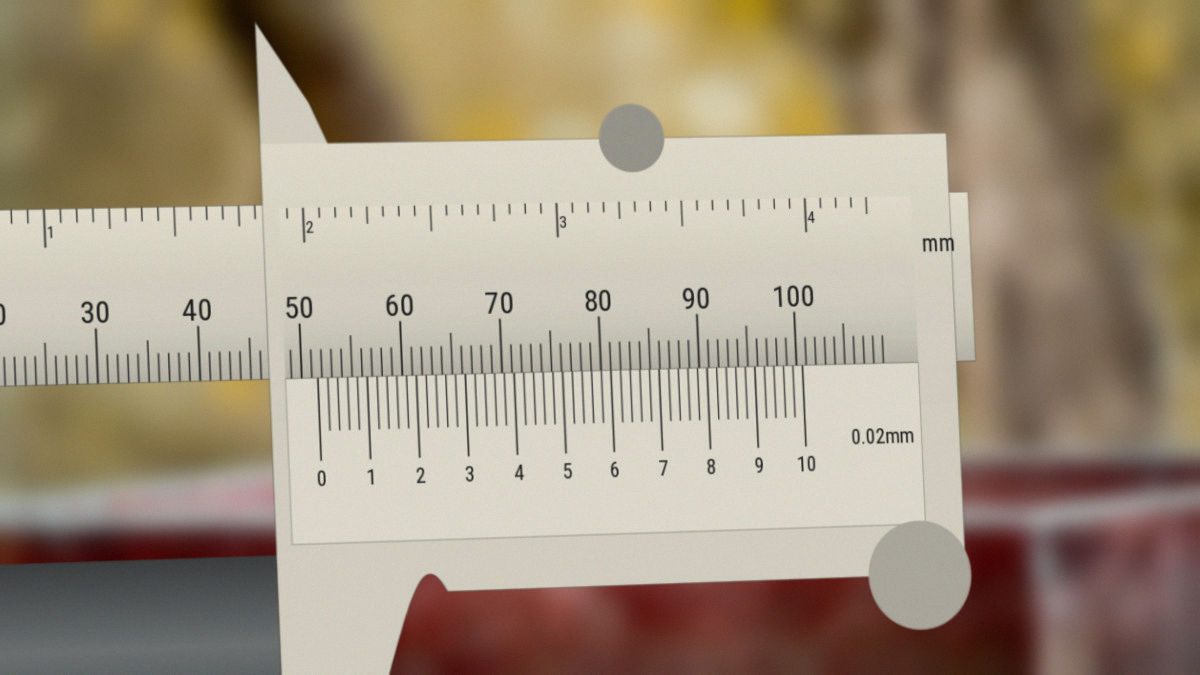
51.6 (mm)
